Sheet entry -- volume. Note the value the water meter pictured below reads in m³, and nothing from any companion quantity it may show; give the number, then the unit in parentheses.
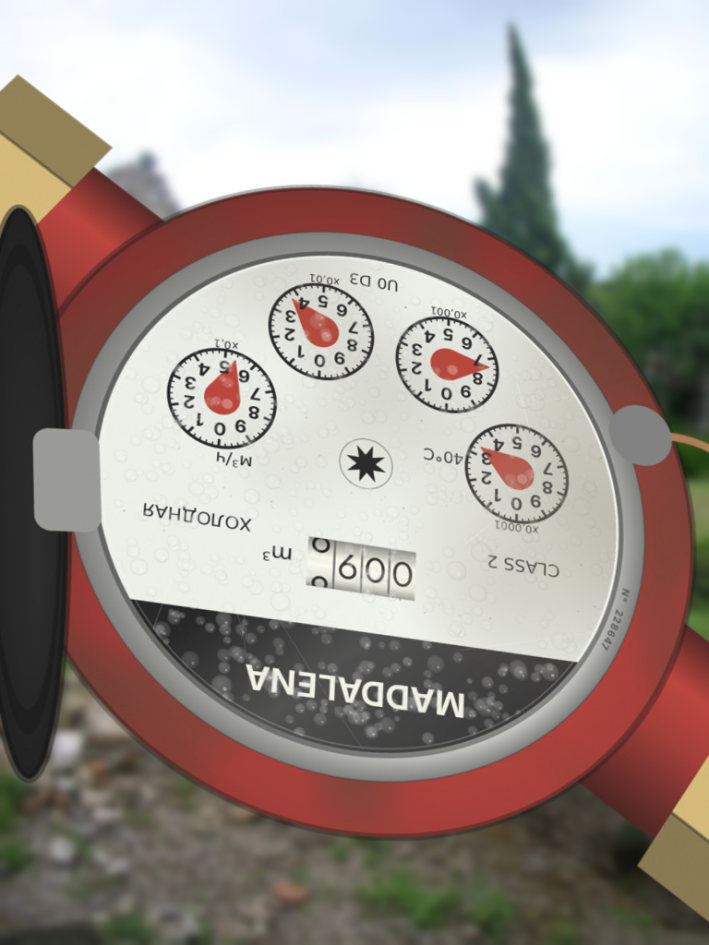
98.5373 (m³)
